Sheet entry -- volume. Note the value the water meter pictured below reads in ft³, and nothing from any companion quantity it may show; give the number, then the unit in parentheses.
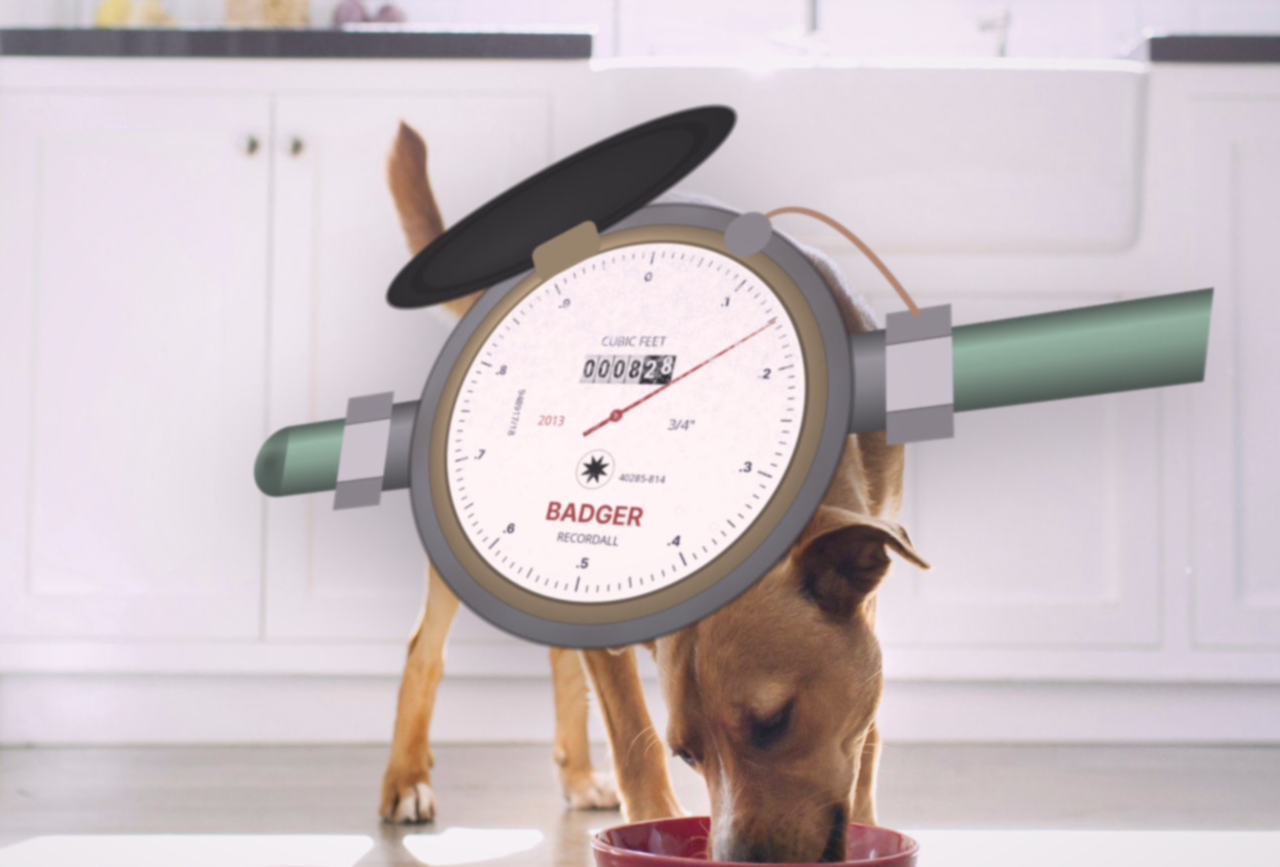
828.15 (ft³)
